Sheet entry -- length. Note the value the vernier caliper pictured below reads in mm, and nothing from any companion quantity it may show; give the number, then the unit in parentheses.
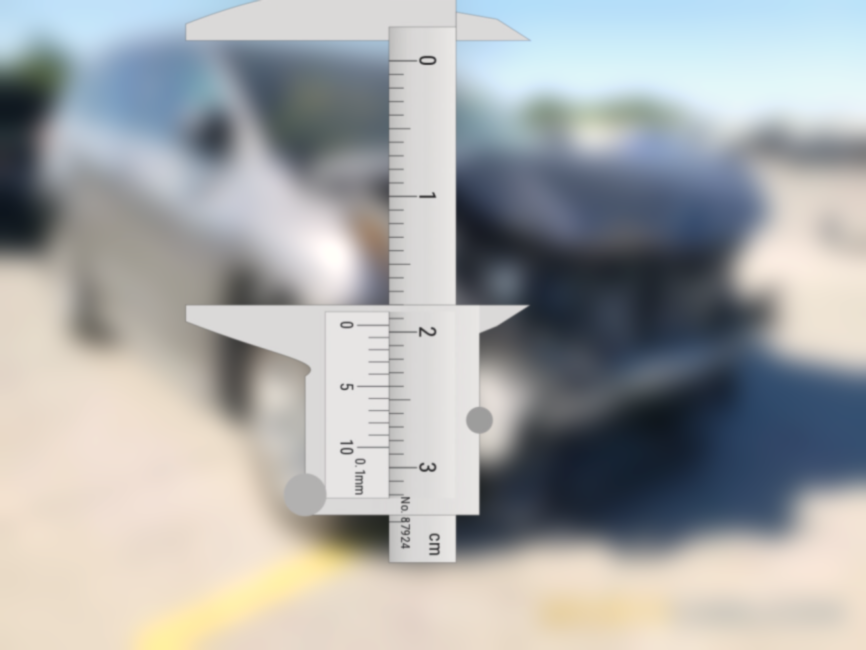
19.5 (mm)
